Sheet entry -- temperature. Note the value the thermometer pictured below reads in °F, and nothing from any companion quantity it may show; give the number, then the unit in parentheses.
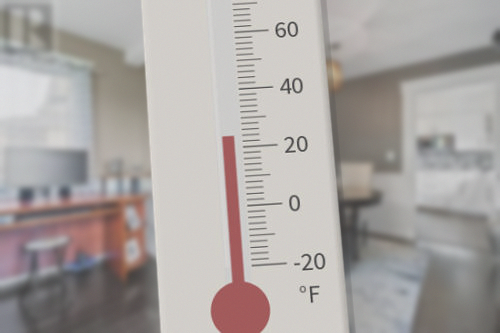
24 (°F)
